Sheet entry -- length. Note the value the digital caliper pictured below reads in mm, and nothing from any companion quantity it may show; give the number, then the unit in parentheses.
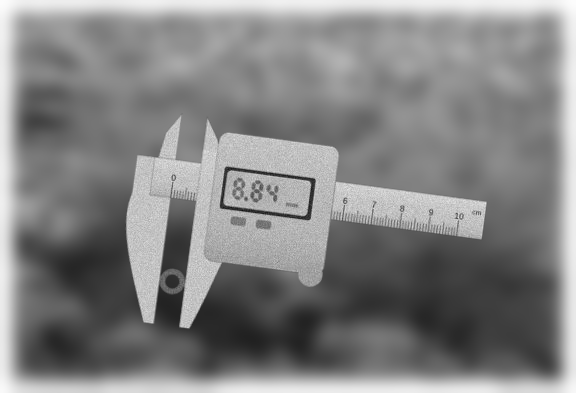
8.84 (mm)
